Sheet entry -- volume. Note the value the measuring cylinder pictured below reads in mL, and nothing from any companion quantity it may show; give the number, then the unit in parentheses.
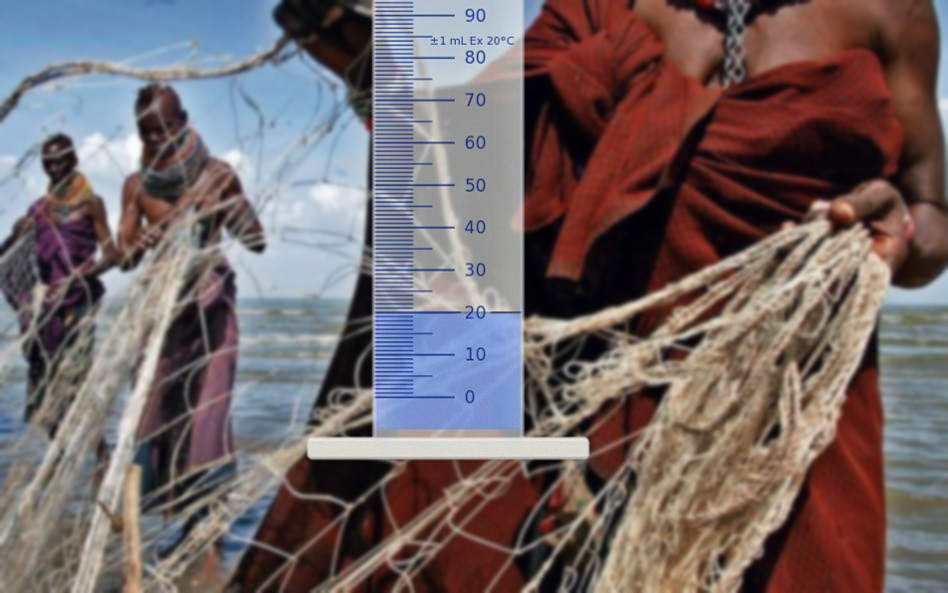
20 (mL)
